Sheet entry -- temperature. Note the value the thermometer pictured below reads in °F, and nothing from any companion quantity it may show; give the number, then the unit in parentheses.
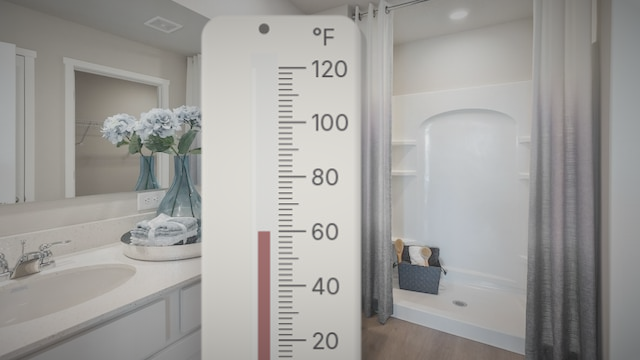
60 (°F)
